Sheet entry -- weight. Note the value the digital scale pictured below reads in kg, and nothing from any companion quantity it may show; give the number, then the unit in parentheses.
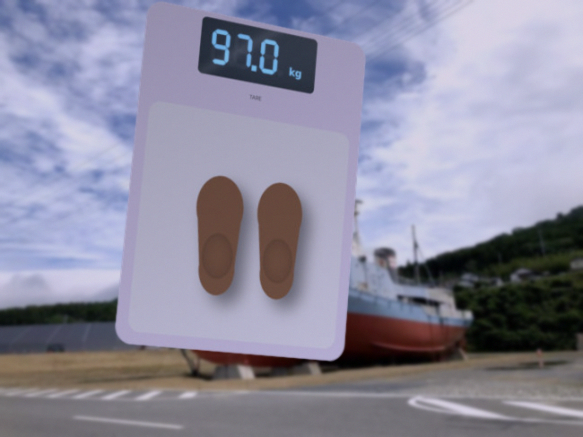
97.0 (kg)
